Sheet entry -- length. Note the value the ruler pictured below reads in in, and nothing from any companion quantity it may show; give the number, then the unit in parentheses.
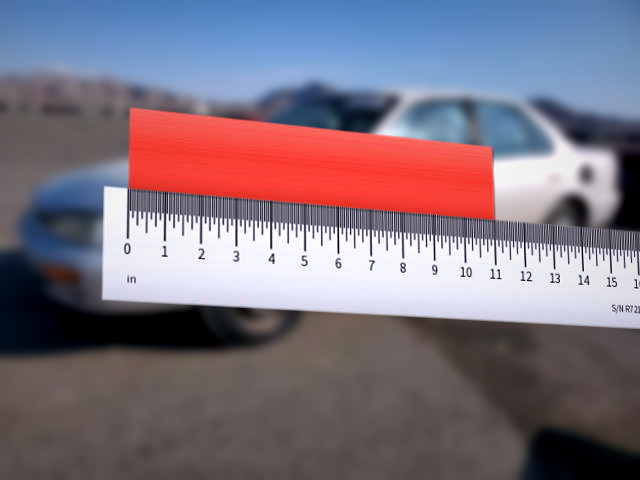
11 (in)
